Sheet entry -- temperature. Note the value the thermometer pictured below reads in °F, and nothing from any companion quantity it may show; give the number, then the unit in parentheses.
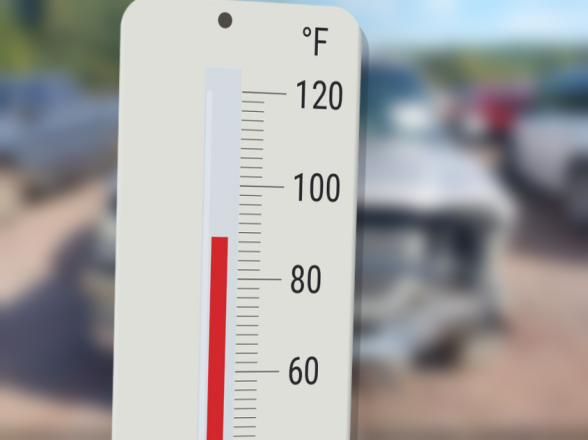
89 (°F)
